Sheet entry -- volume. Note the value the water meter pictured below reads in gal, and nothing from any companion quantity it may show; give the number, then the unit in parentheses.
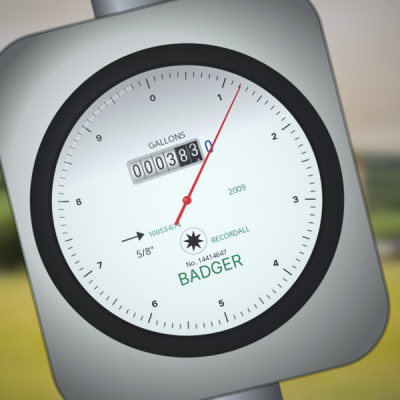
3831.2 (gal)
